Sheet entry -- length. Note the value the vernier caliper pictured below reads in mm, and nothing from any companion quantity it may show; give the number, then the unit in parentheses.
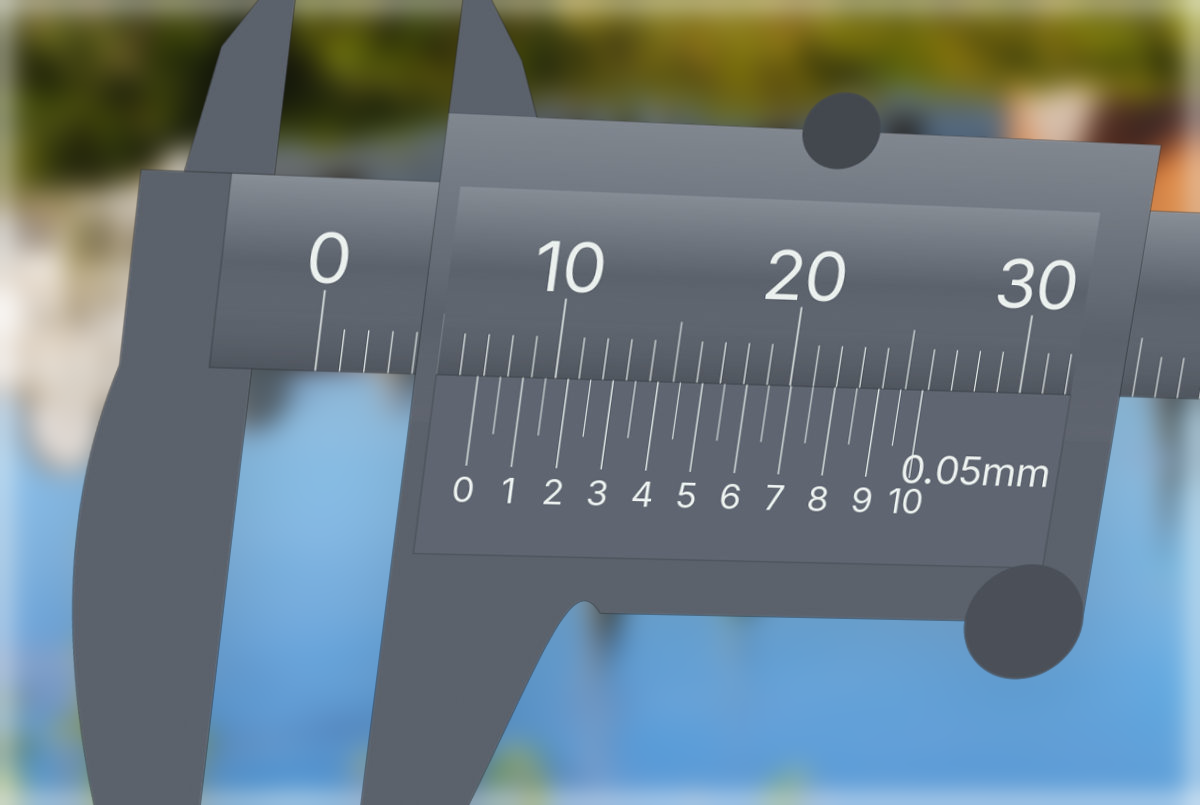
6.75 (mm)
